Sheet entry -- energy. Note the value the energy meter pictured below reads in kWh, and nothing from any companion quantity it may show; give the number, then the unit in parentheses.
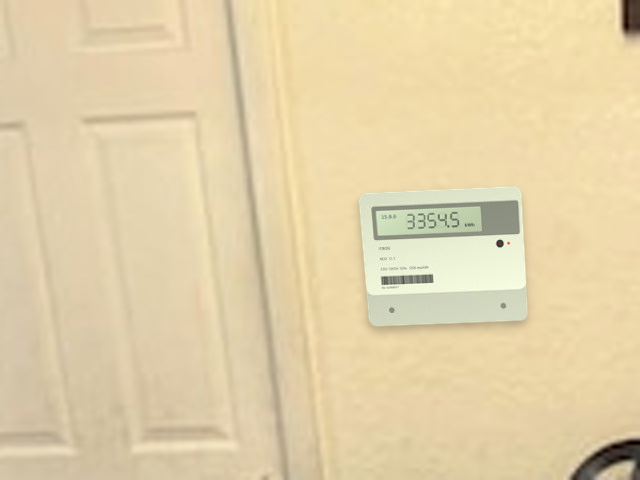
3354.5 (kWh)
